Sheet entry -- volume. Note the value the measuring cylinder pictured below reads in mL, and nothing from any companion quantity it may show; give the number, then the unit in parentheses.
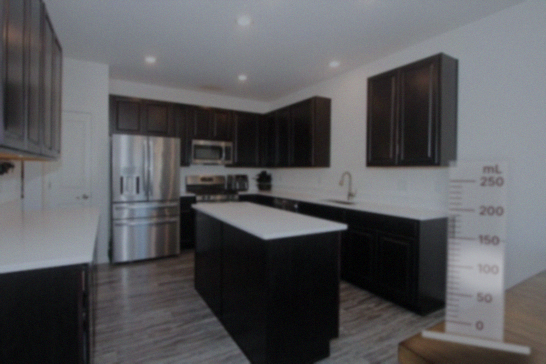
150 (mL)
